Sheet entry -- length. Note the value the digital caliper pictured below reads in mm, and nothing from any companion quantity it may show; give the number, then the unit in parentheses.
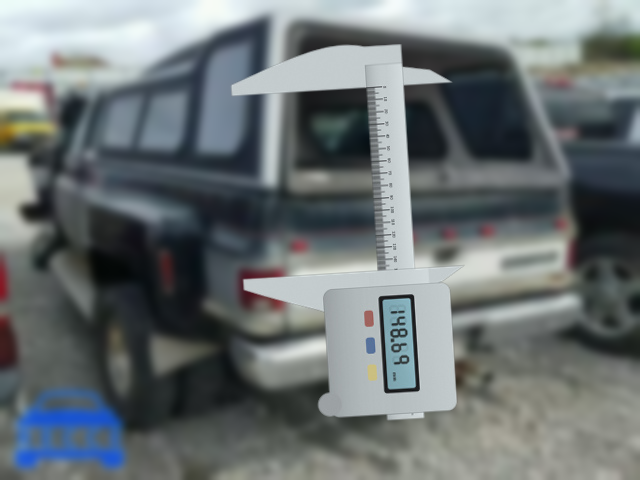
148.69 (mm)
